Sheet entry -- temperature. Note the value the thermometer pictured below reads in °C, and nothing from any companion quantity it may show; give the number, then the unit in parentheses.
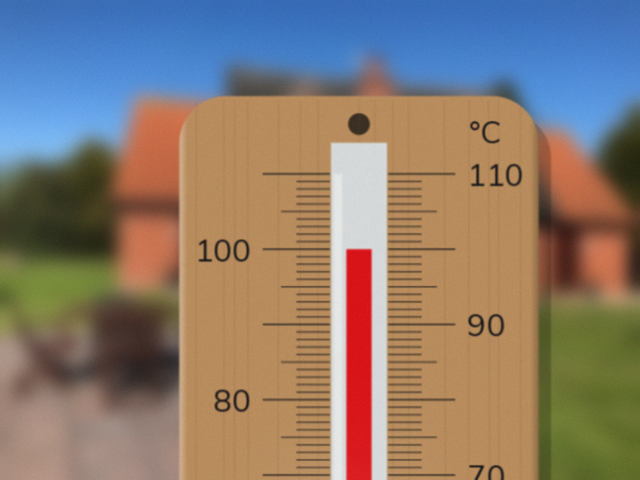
100 (°C)
